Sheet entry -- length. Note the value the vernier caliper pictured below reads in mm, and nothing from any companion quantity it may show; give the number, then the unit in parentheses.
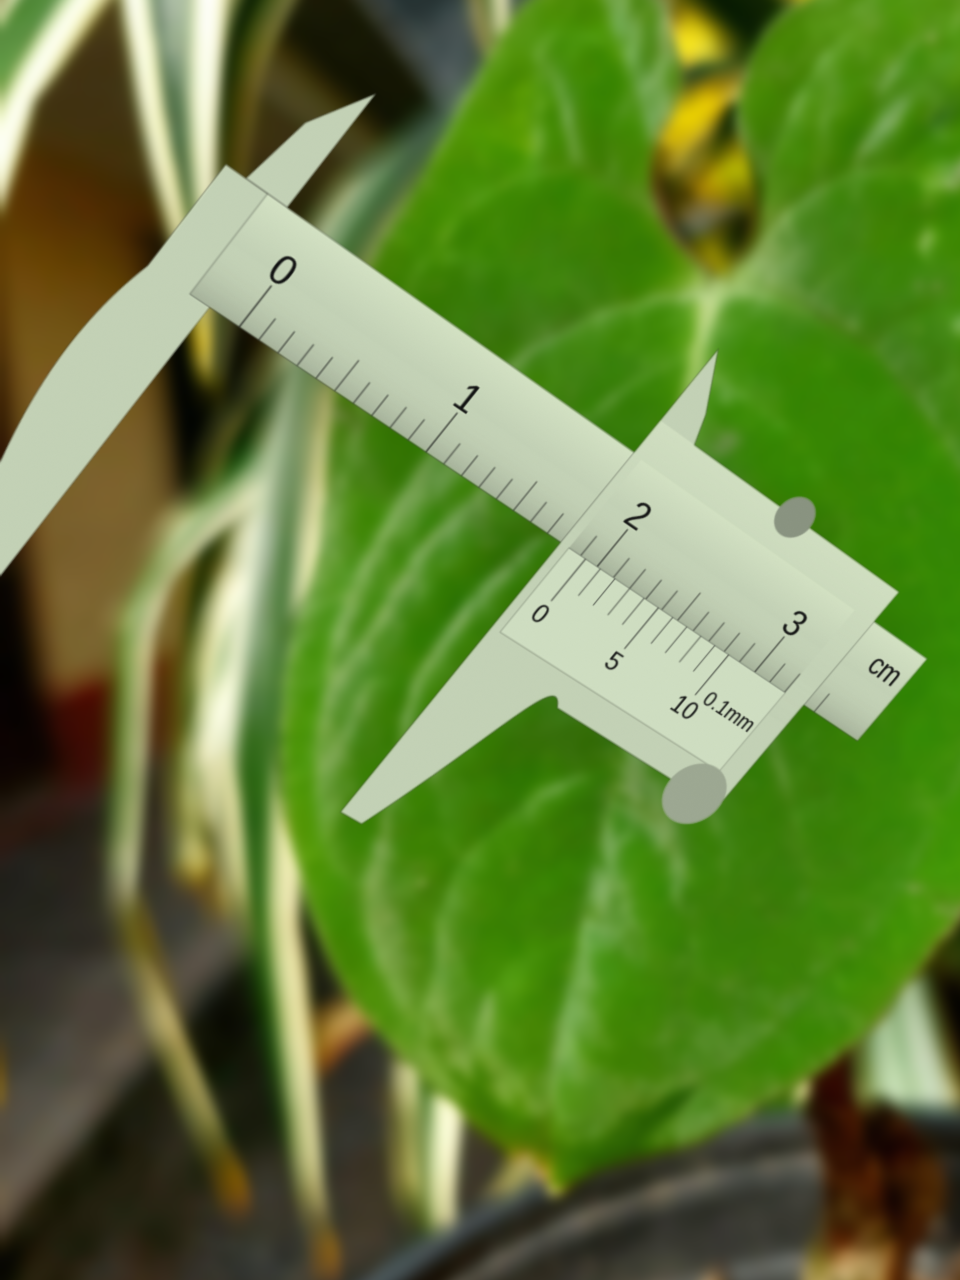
19.3 (mm)
